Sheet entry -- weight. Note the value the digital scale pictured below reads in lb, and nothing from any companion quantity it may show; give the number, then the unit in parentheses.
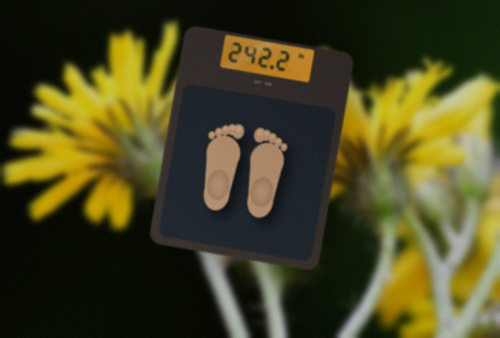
242.2 (lb)
